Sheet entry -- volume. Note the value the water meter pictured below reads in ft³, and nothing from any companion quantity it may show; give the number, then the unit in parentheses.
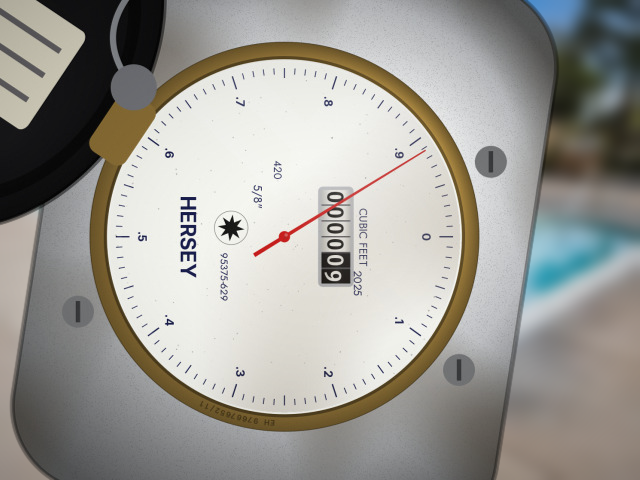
8.91 (ft³)
